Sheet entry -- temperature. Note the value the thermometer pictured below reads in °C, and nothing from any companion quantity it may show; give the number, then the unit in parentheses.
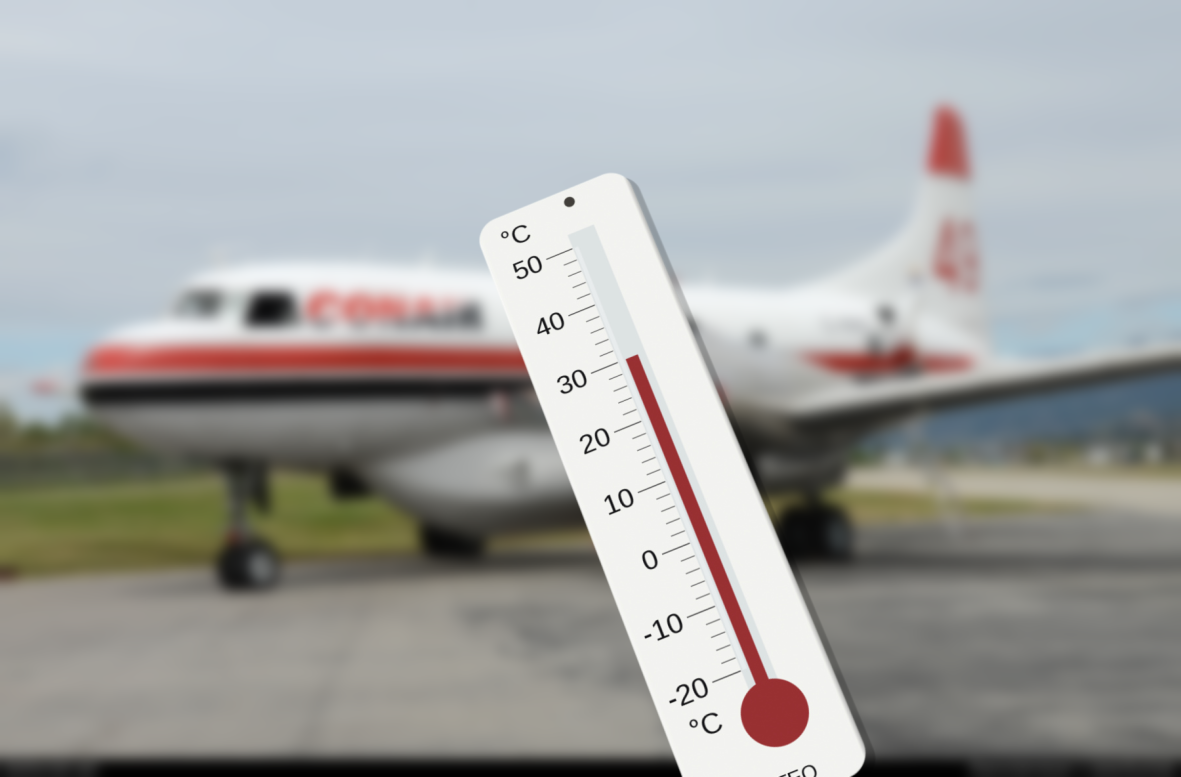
30 (°C)
